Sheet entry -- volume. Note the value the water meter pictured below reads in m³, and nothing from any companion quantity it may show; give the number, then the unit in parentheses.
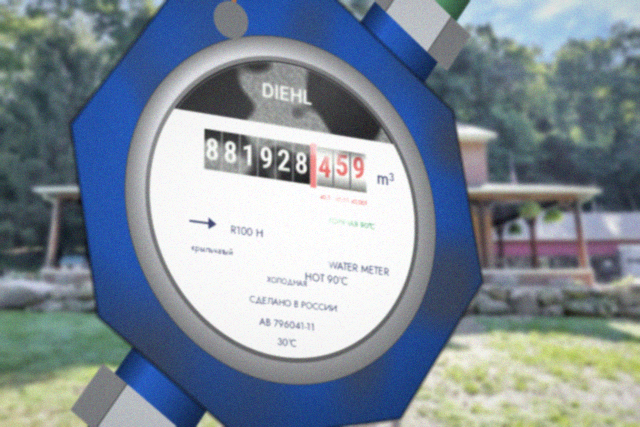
881928.459 (m³)
